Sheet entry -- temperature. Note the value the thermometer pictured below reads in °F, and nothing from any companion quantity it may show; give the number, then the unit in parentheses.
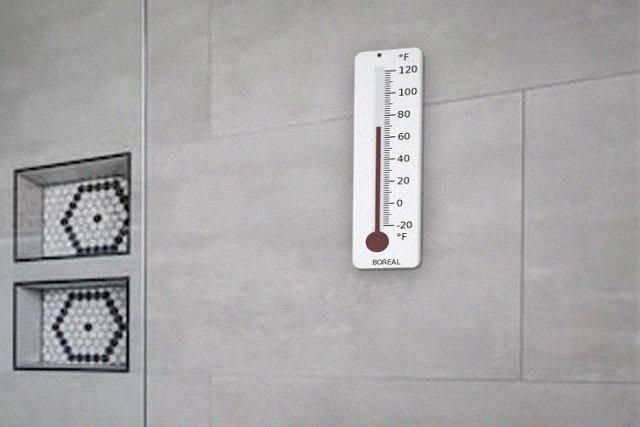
70 (°F)
